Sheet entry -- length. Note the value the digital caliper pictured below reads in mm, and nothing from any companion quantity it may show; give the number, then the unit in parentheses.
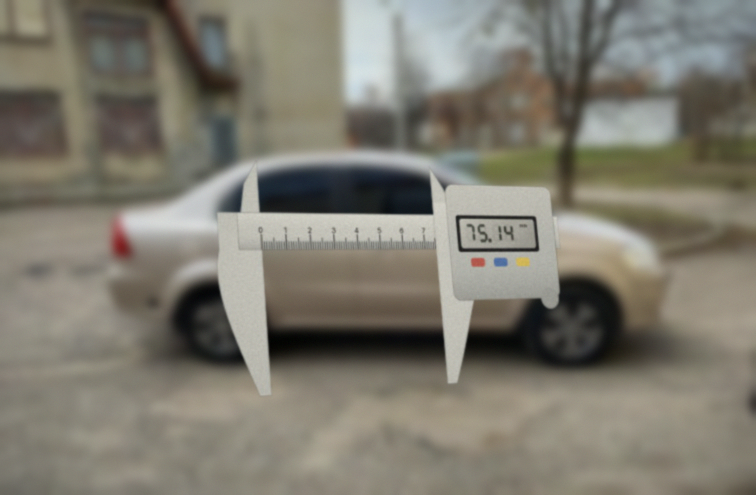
75.14 (mm)
